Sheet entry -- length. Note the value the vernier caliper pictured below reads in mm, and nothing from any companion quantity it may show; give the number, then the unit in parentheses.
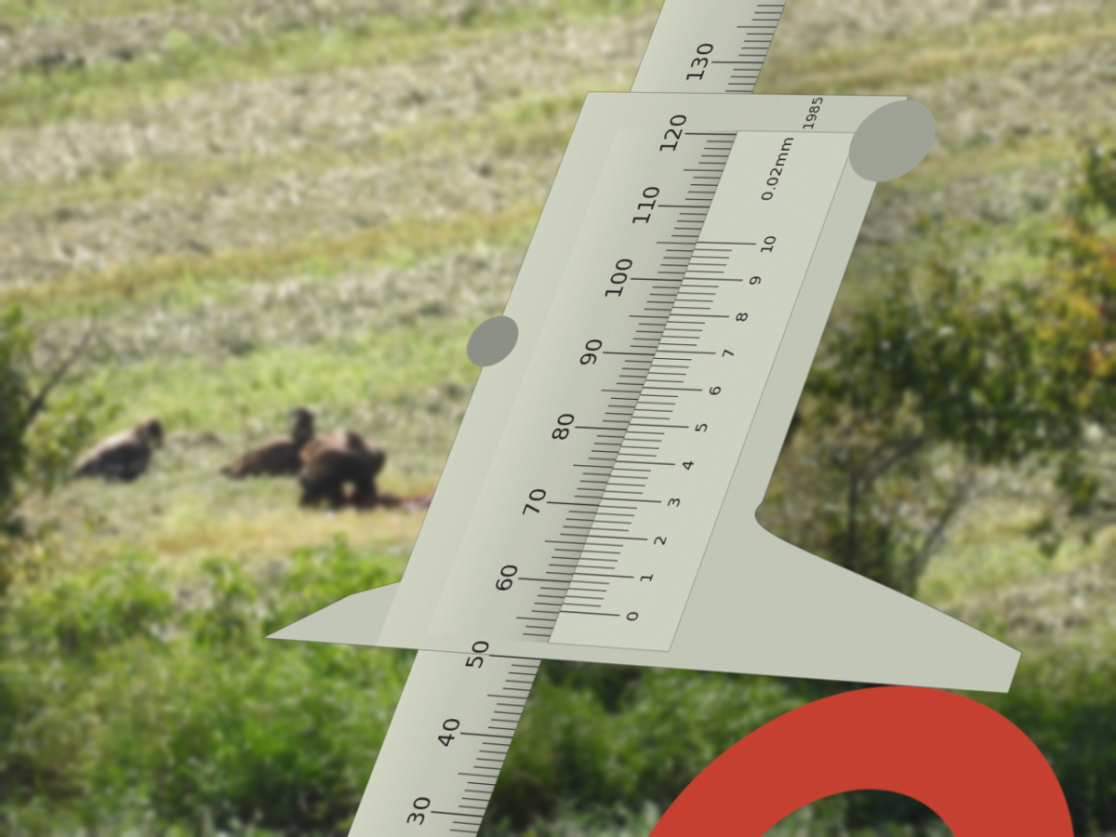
56.2 (mm)
